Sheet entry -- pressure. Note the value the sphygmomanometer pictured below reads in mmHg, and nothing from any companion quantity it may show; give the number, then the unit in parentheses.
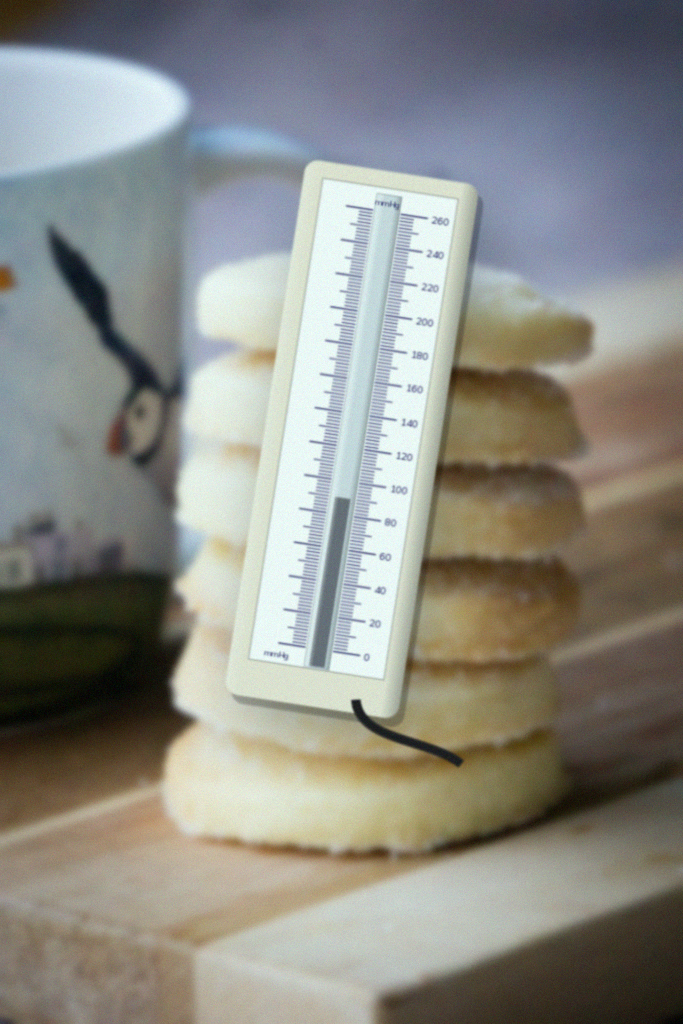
90 (mmHg)
